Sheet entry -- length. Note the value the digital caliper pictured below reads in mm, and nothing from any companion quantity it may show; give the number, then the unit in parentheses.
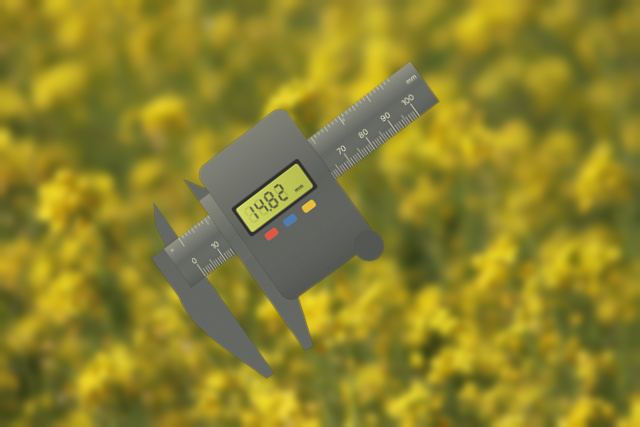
14.82 (mm)
